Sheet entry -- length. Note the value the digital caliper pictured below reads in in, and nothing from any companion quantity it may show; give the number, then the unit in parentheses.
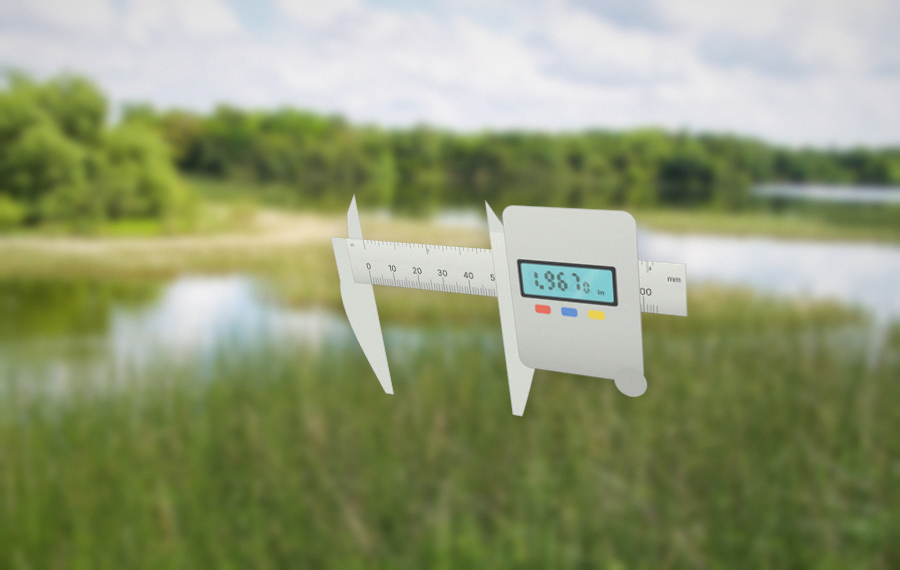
1.9670 (in)
